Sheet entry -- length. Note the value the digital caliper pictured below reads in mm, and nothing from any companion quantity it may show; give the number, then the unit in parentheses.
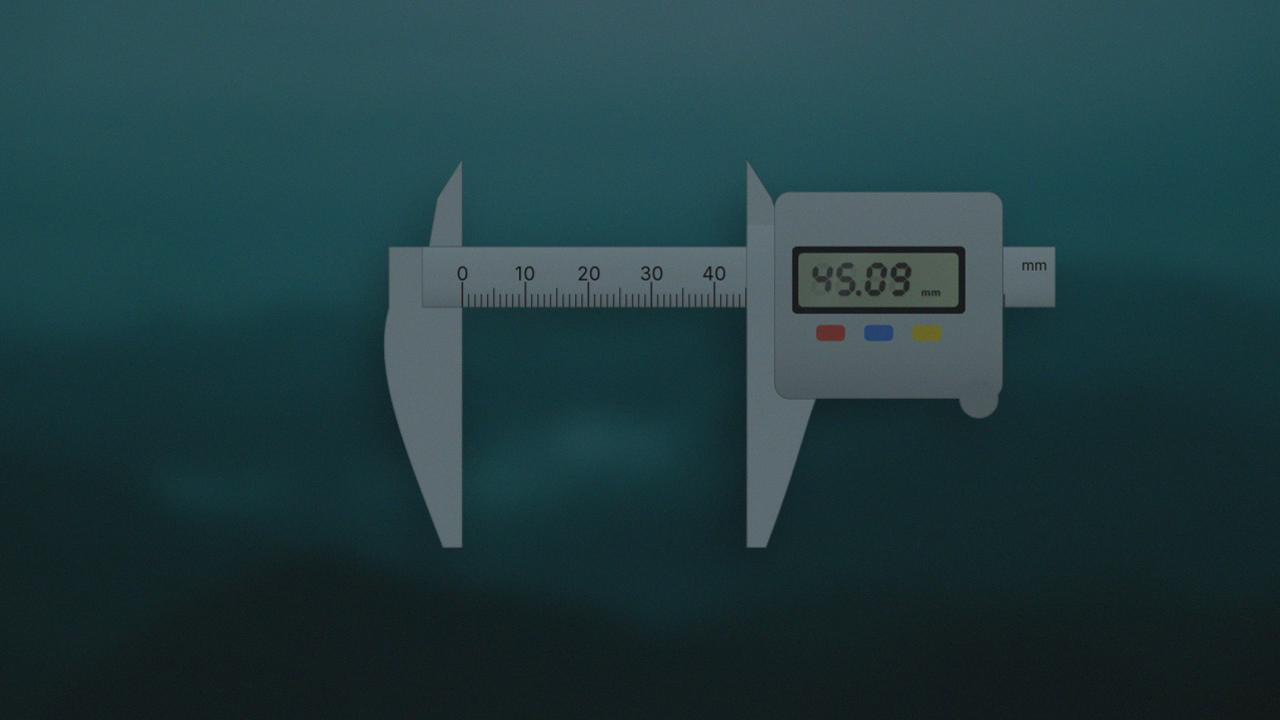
45.09 (mm)
